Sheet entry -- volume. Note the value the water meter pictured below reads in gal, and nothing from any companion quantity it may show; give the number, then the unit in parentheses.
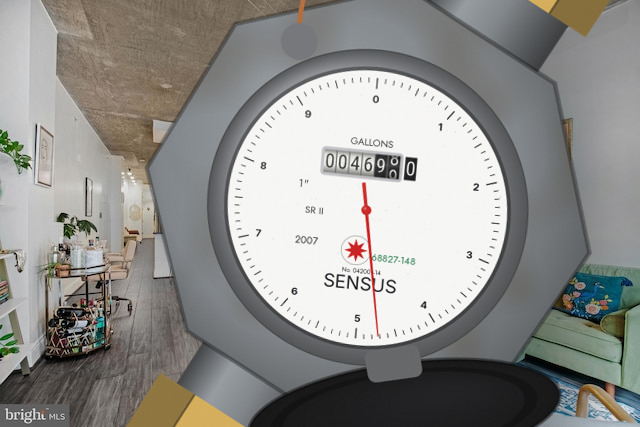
46984.7 (gal)
